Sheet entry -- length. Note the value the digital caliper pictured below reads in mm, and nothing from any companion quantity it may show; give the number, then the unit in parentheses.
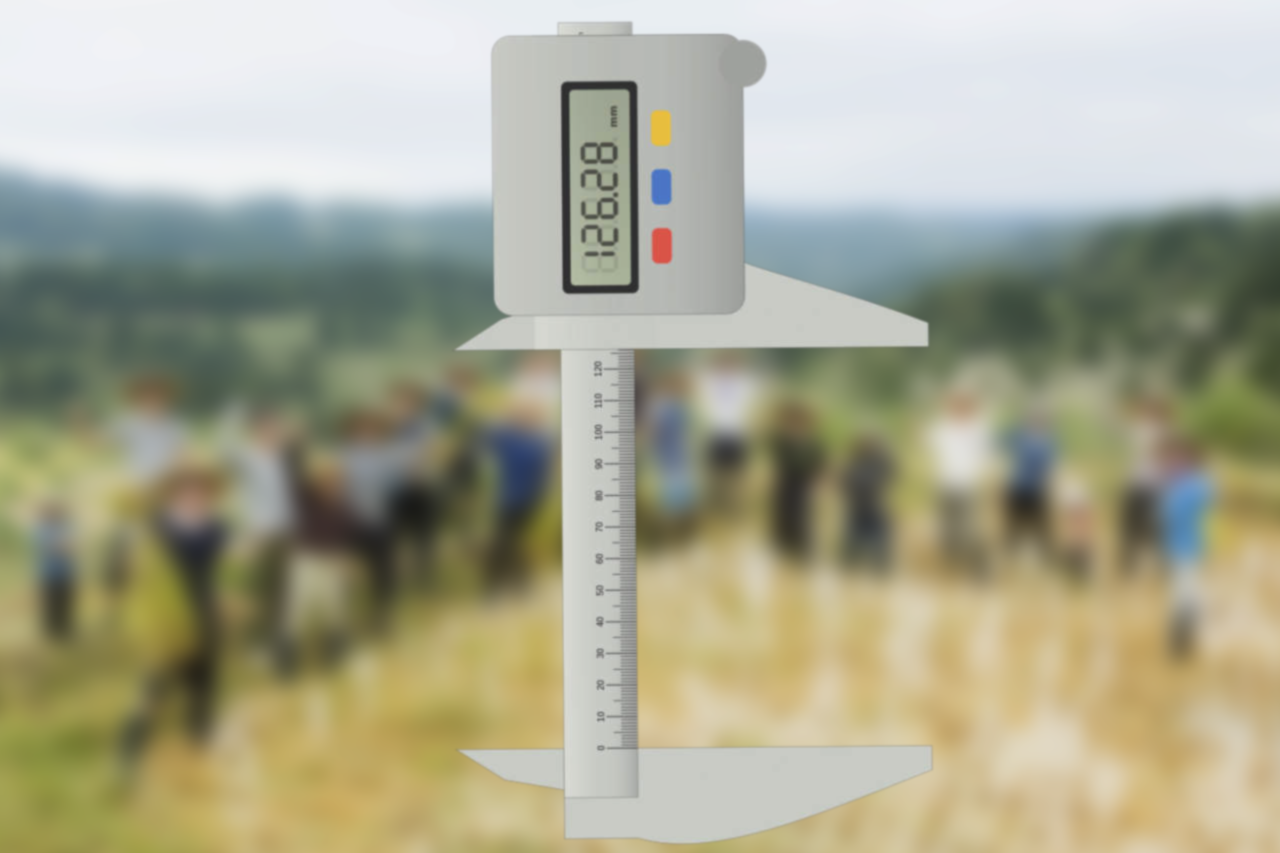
126.28 (mm)
